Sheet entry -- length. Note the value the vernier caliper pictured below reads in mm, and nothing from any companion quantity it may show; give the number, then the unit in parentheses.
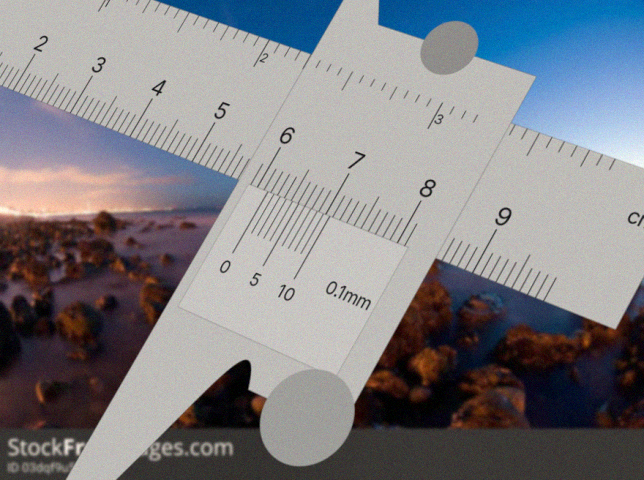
61.6 (mm)
